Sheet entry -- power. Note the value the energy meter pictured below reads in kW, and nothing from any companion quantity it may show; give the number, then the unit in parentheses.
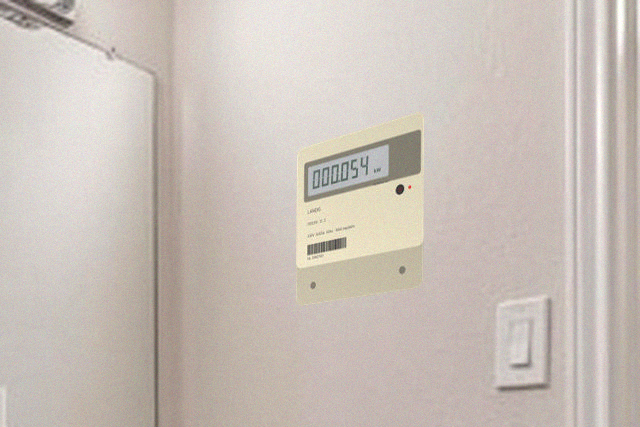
0.054 (kW)
